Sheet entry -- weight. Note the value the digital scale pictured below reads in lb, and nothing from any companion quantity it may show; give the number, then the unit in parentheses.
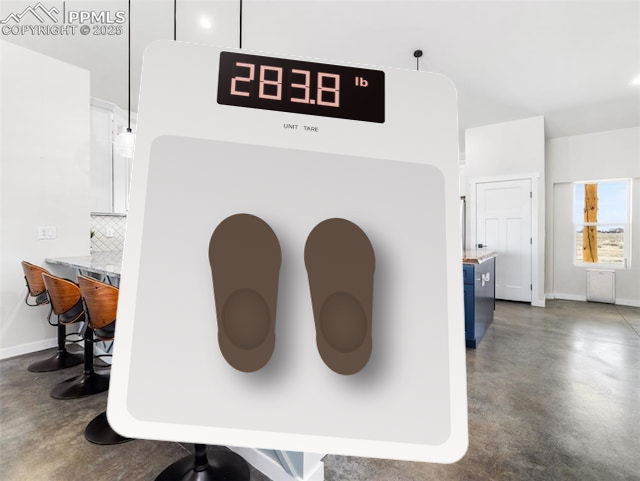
283.8 (lb)
